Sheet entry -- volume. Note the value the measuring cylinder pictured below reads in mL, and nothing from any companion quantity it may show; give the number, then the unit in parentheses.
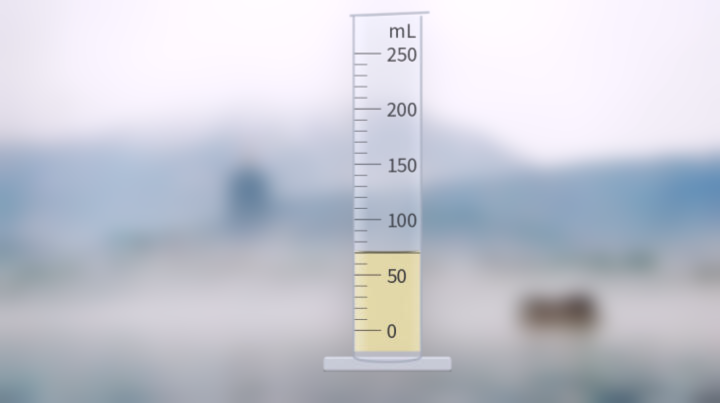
70 (mL)
